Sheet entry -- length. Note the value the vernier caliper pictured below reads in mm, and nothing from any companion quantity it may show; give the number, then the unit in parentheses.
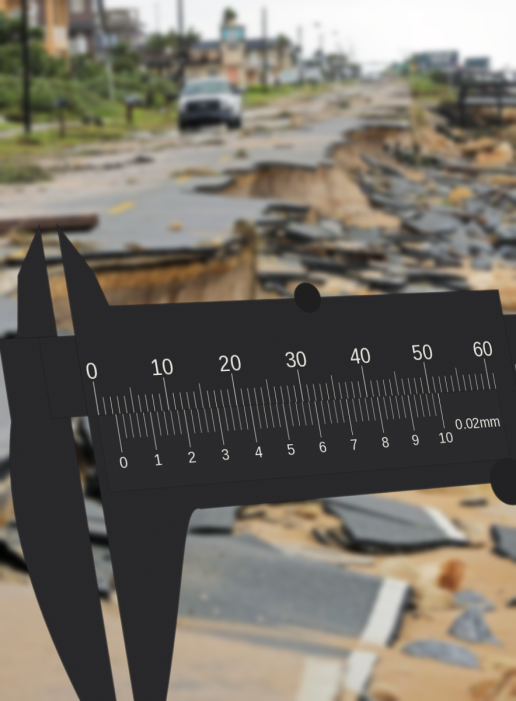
2.4 (mm)
